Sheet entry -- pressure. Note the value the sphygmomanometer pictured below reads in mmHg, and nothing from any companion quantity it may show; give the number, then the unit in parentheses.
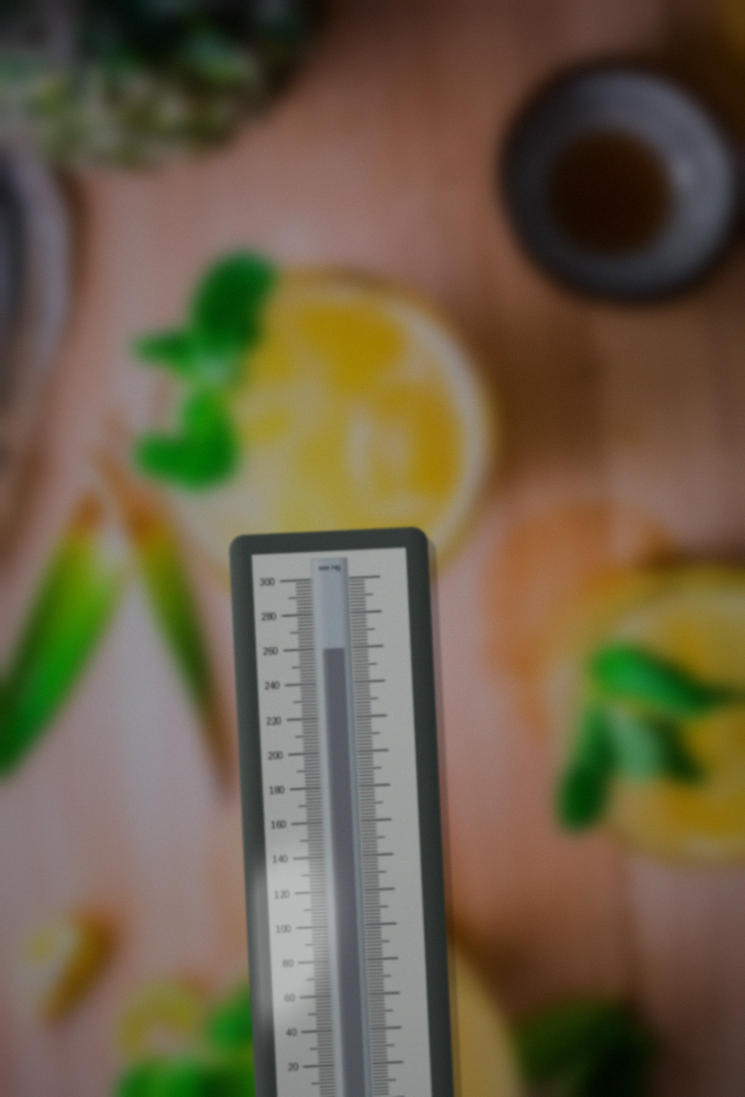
260 (mmHg)
